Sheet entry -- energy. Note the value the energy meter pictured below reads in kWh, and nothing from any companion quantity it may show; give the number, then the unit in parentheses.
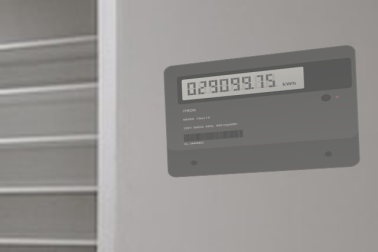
29099.75 (kWh)
